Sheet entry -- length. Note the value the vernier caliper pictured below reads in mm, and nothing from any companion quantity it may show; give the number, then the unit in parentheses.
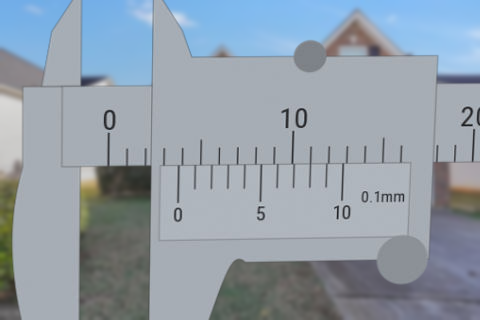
3.8 (mm)
